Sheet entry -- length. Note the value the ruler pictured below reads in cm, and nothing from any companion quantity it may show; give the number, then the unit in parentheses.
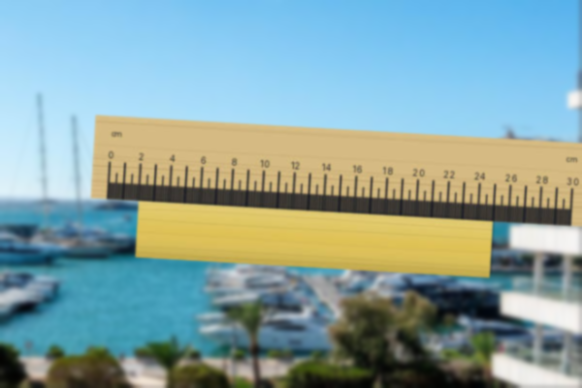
23 (cm)
